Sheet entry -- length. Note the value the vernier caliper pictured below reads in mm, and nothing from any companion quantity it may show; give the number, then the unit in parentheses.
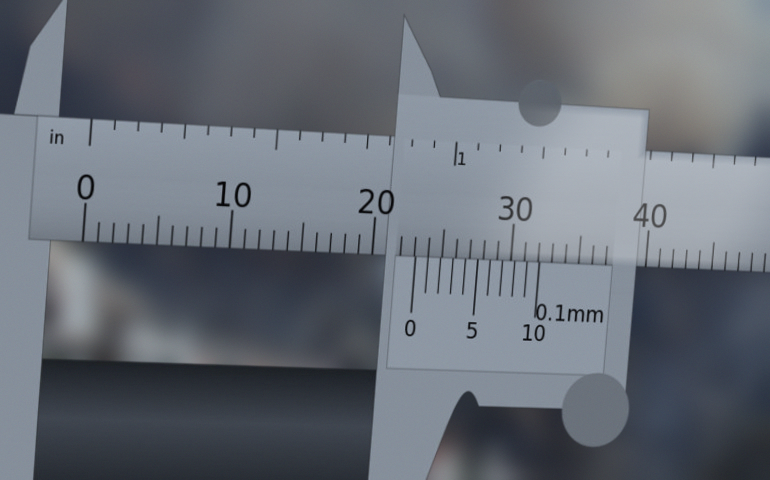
23.1 (mm)
